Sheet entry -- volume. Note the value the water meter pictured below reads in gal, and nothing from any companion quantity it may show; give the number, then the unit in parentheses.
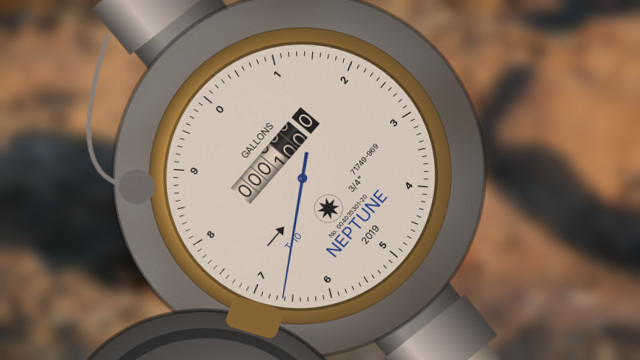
996.6 (gal)
